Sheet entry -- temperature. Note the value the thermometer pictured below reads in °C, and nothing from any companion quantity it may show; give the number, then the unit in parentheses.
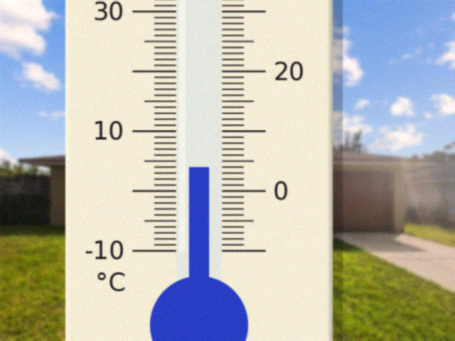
4 (°C)
